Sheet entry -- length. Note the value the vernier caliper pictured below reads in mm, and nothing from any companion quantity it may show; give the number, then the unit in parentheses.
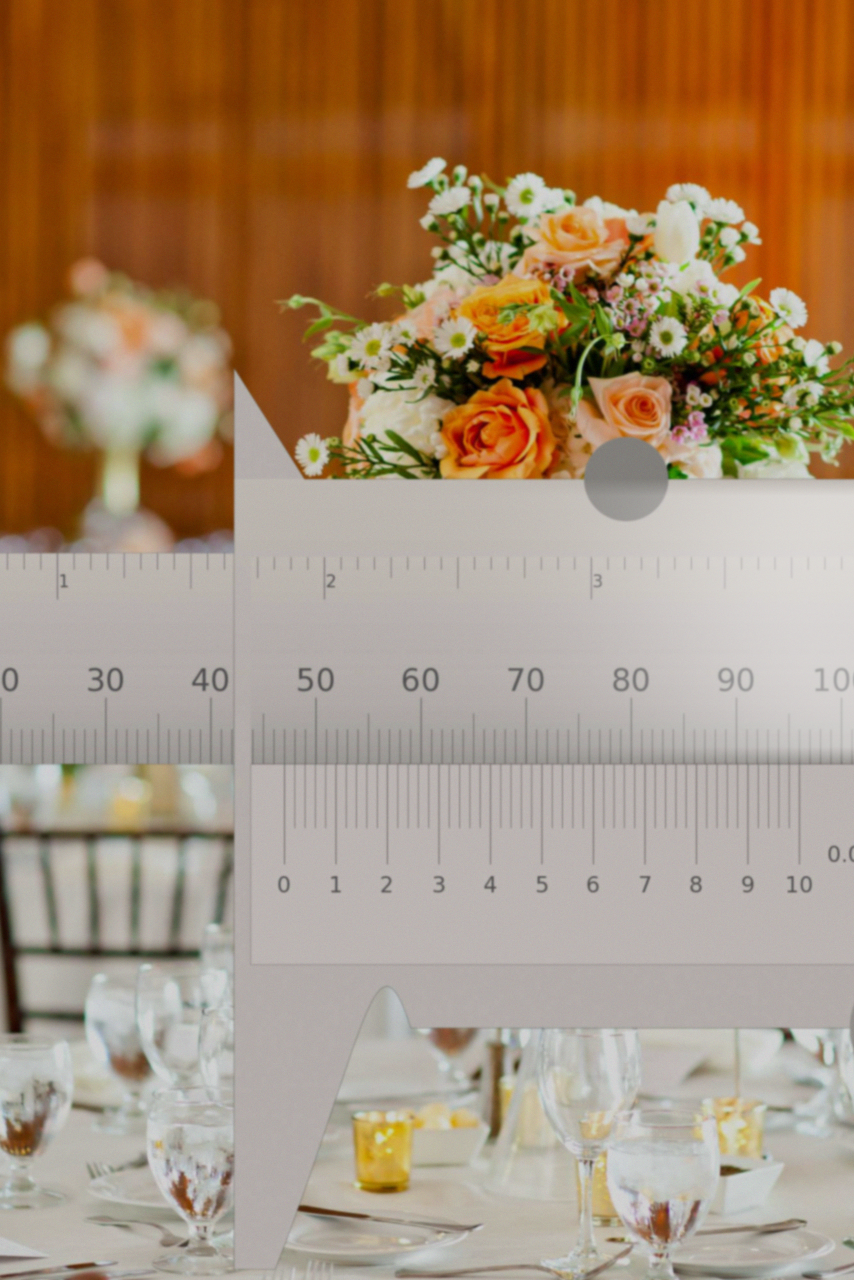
47.0 (mm)
